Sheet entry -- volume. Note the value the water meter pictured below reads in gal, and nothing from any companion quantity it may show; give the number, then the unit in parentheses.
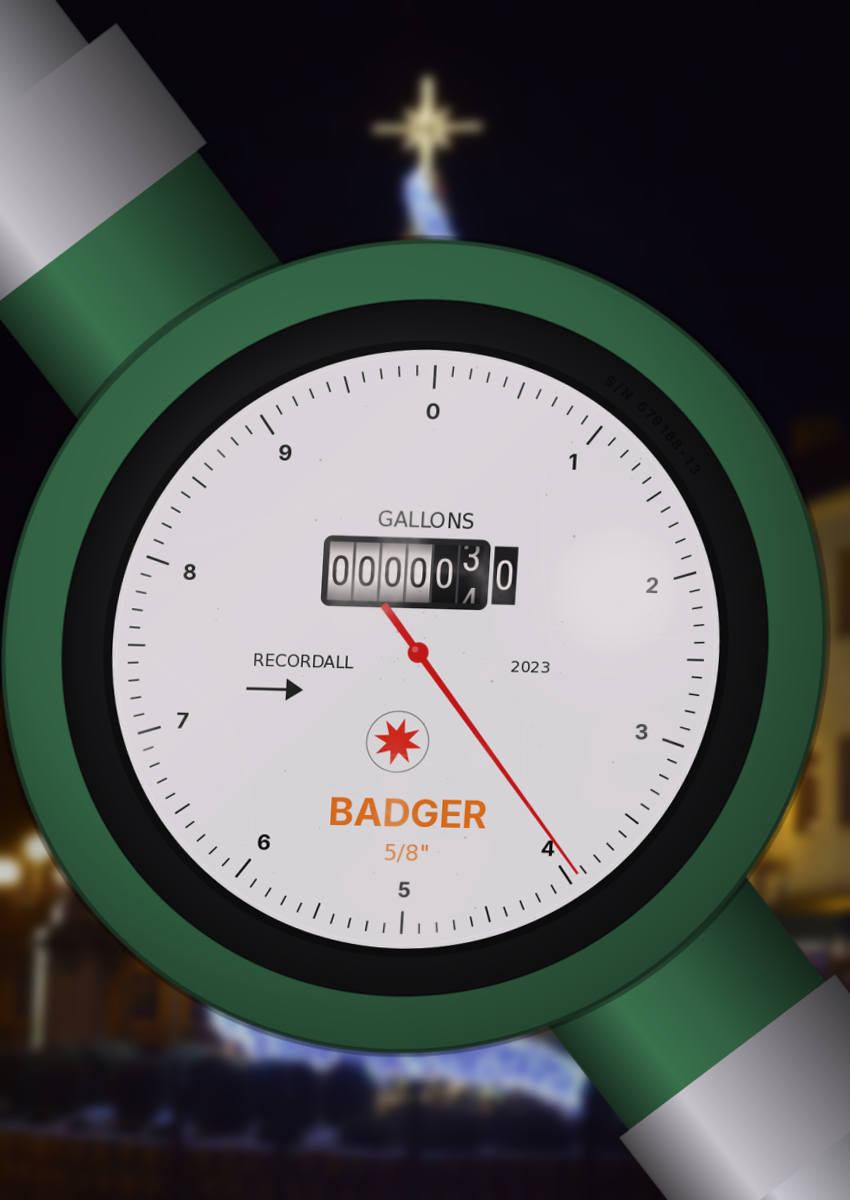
33.9 (gal)
